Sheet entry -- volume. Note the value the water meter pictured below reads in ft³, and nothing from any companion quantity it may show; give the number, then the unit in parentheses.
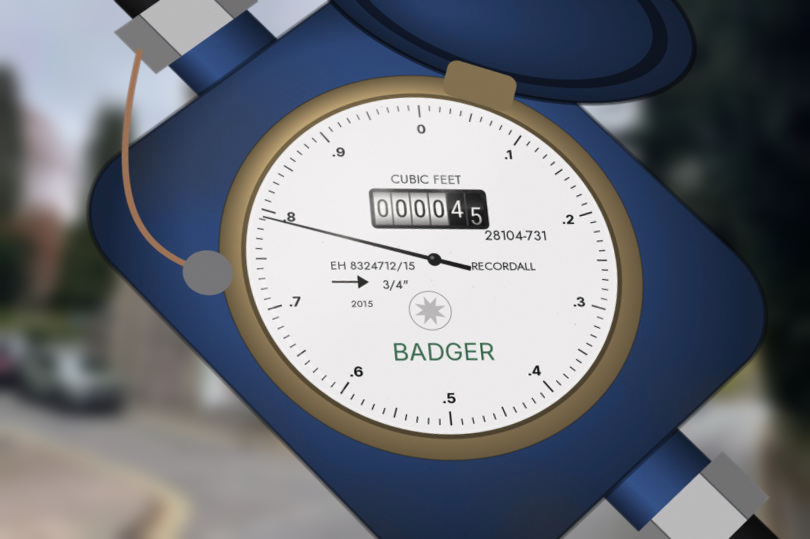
44.79 (ft³)
